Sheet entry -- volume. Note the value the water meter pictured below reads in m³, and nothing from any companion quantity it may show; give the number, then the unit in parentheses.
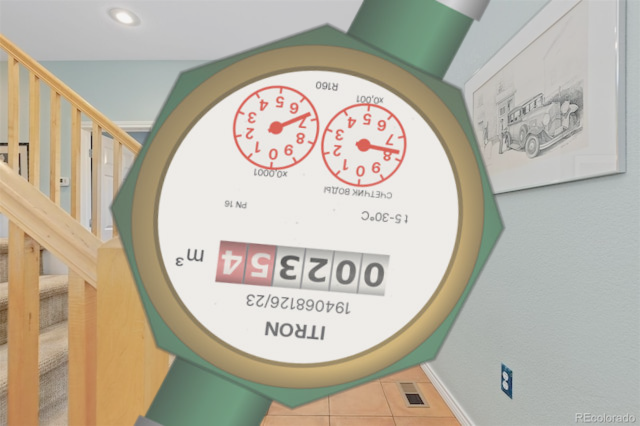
23.5476 (m³)
